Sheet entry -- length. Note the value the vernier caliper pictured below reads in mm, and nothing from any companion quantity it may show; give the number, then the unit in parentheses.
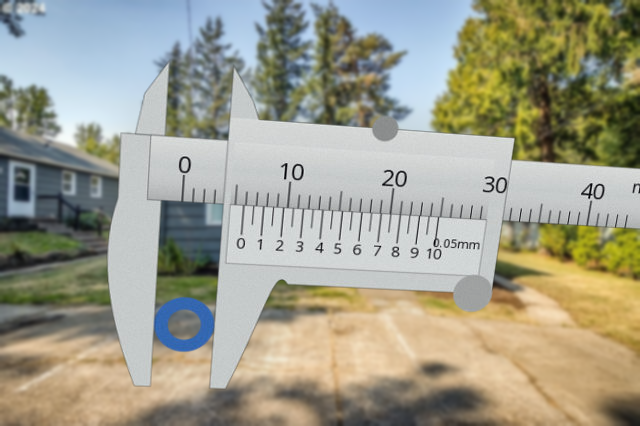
5.8 (mm)
